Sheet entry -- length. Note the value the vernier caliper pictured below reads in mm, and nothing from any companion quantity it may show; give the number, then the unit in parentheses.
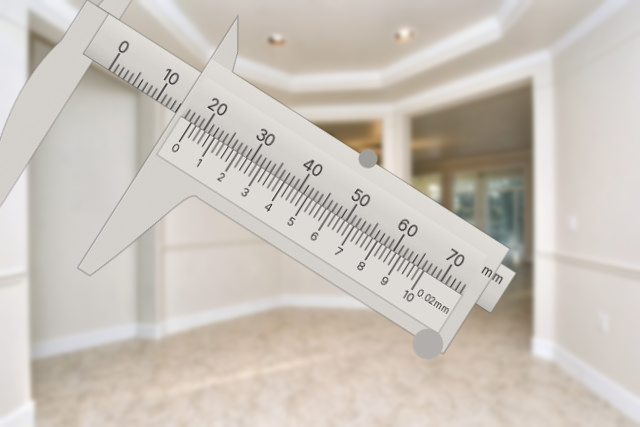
17.4 (mm)
